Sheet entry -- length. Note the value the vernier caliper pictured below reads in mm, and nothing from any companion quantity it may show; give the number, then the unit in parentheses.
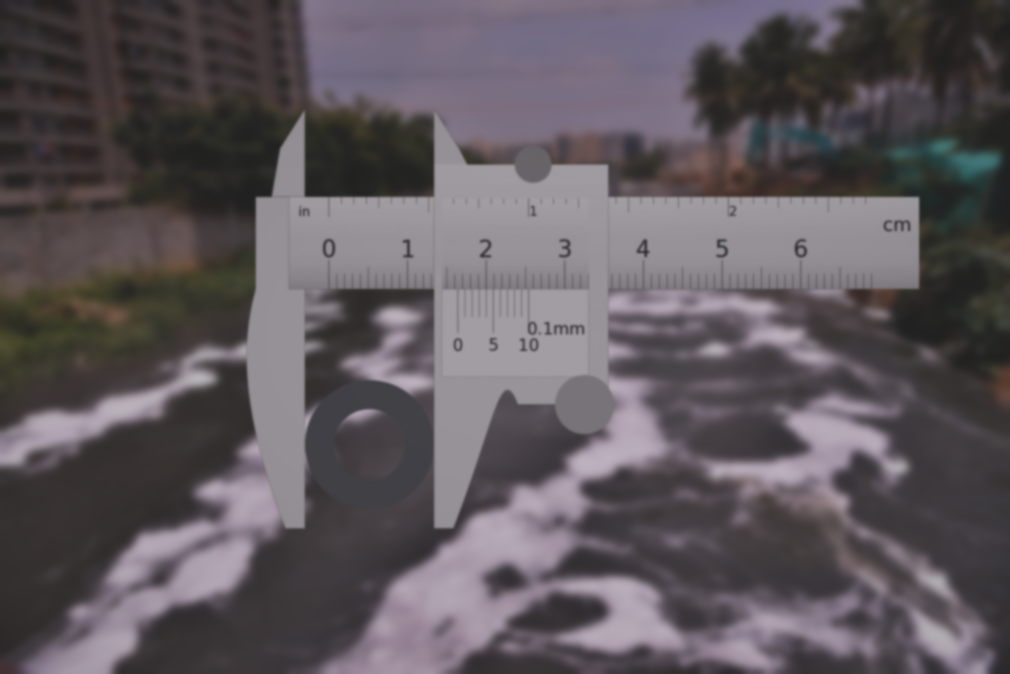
16.4 (mm)
